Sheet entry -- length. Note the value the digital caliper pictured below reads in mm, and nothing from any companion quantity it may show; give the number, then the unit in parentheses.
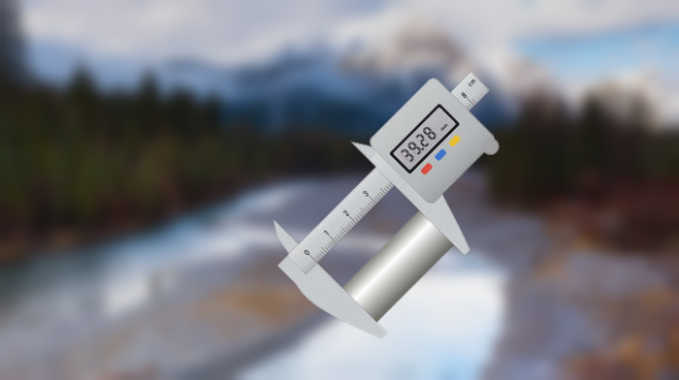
39.28 (mm)
